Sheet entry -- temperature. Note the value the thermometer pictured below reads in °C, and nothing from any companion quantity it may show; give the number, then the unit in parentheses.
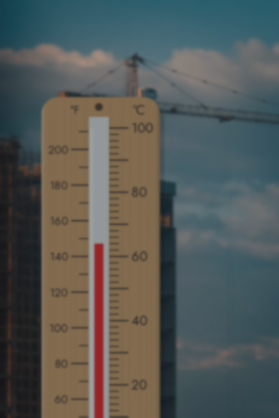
64 (°C)
